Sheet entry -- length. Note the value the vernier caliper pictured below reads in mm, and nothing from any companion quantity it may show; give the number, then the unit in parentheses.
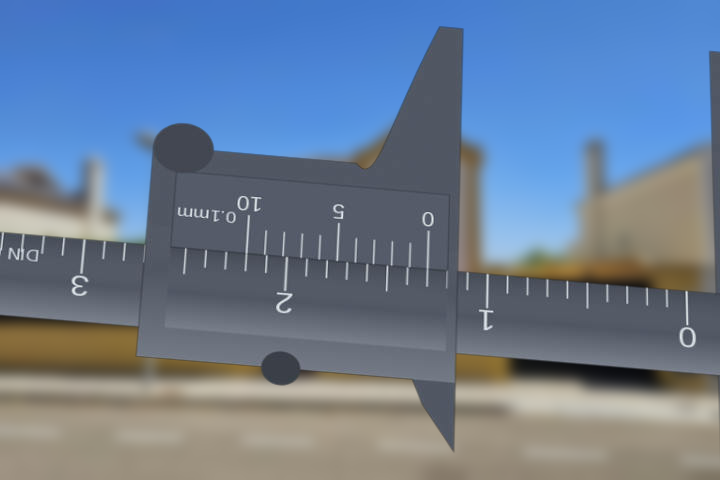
13.0 (mm)
